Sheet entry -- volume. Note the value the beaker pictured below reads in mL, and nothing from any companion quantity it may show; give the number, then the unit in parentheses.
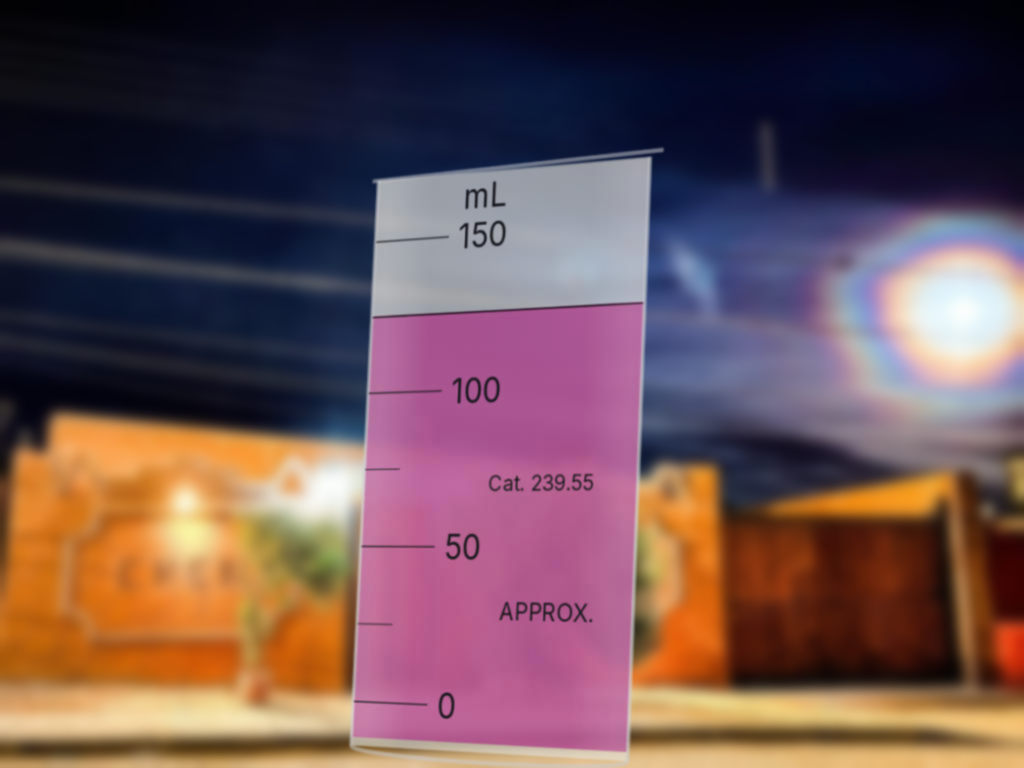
125 (mL)
